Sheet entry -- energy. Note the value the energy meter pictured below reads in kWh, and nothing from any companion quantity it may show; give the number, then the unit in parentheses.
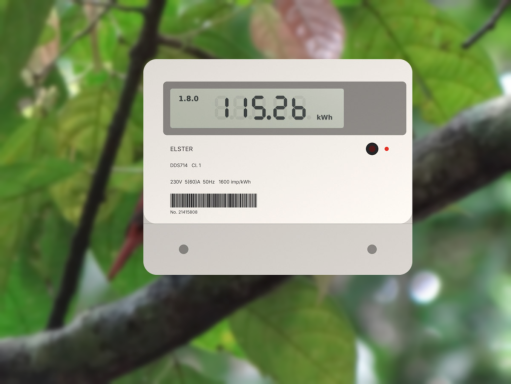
115.26 (kWh)
